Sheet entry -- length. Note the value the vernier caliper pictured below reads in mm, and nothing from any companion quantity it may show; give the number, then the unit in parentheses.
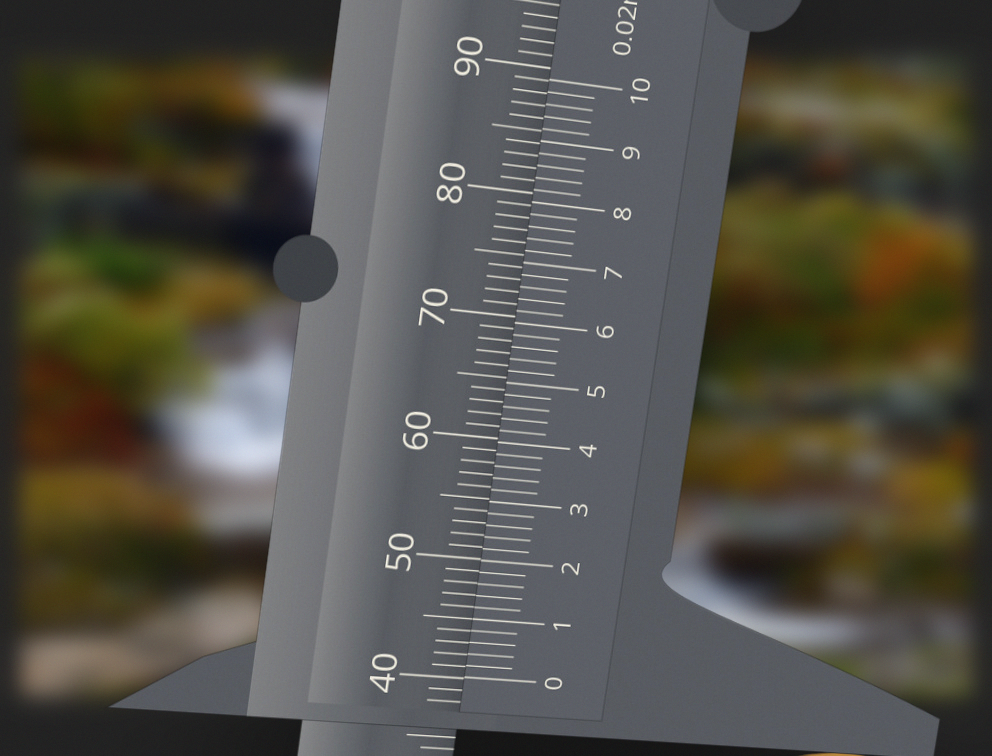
40.1 (mm)
